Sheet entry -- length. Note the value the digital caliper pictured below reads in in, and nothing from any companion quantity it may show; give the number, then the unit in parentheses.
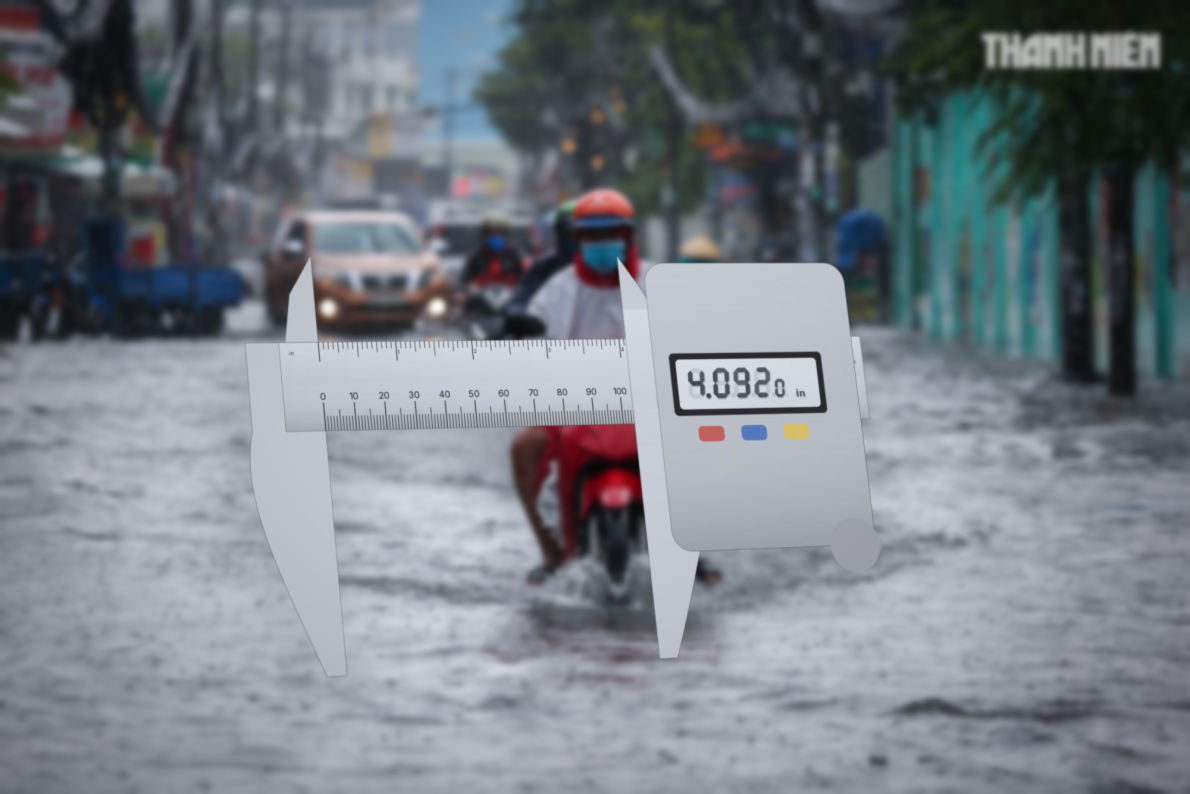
4.0920 (in)
